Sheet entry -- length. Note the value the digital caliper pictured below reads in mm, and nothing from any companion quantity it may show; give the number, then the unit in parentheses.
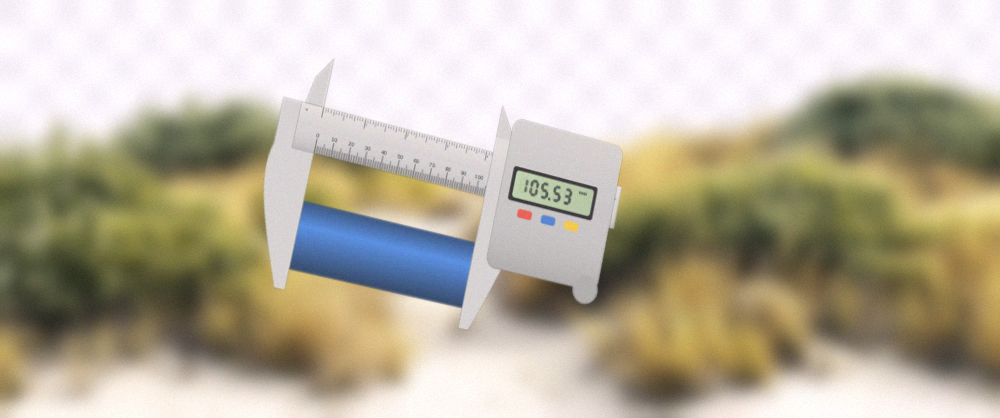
105.53 (mm)
